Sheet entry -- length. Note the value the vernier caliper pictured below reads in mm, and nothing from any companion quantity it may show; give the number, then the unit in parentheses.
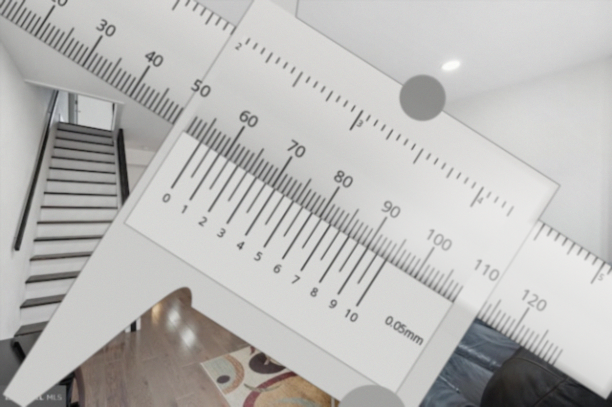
55.0 (mm)
